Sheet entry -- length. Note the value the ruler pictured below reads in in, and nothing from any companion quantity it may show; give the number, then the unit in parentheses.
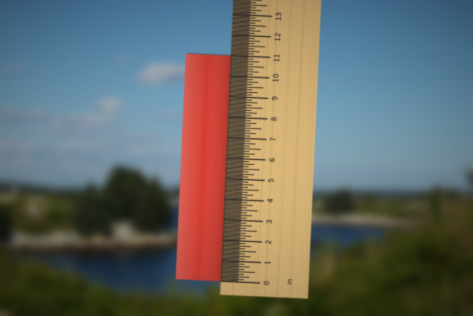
11 (in)
